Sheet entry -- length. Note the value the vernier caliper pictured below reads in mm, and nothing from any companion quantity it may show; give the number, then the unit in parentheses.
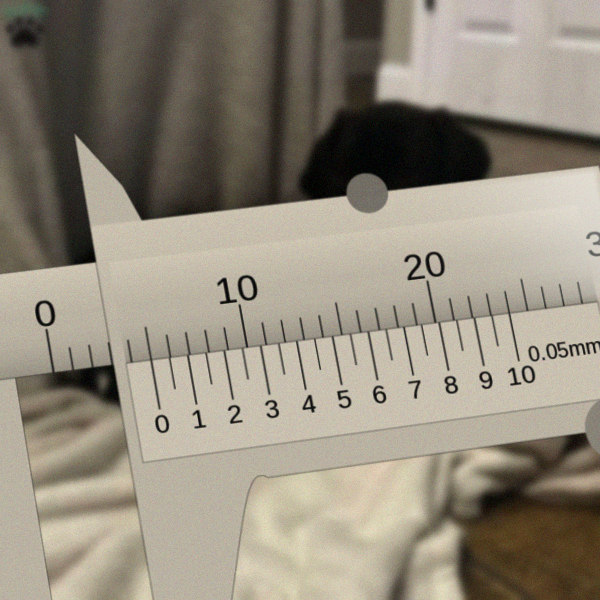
5.0 (mm)
